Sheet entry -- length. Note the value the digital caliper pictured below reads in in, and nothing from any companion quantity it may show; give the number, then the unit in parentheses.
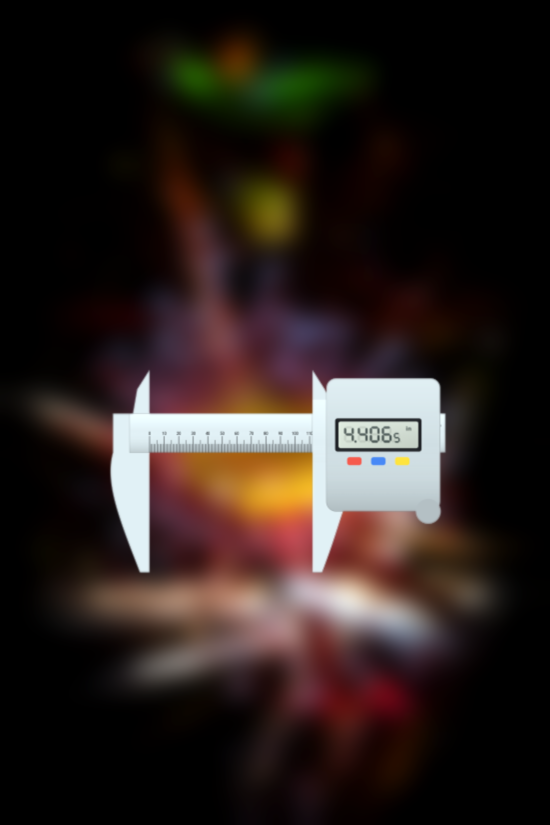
4.4065 (in)
